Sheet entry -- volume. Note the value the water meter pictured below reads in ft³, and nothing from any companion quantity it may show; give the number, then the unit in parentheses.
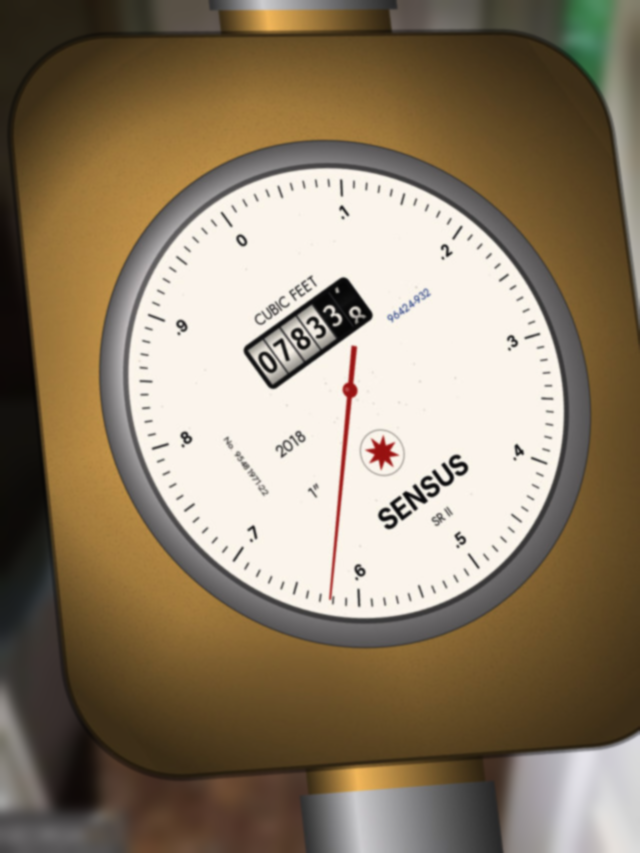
78337.62 (ft³)
